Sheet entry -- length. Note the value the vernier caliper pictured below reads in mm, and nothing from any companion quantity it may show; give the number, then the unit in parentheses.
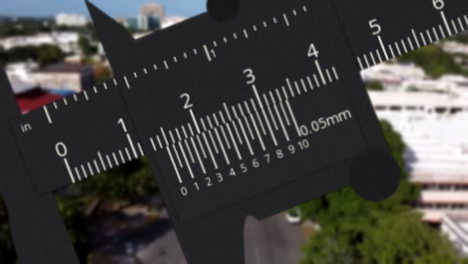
14.8 (mm)
